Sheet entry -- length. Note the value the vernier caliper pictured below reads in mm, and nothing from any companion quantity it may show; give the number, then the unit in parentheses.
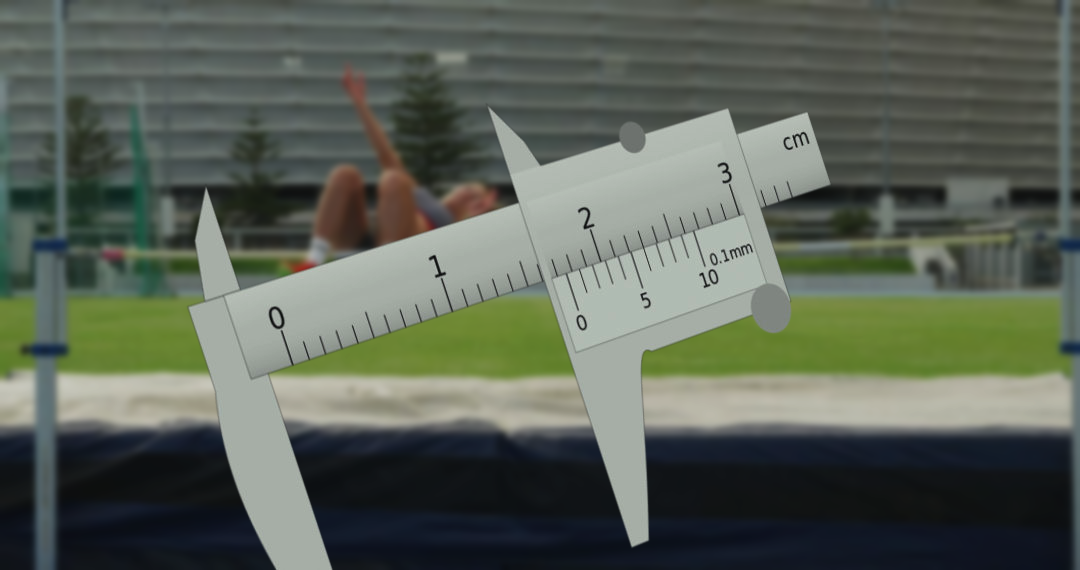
17.6 (mm)
